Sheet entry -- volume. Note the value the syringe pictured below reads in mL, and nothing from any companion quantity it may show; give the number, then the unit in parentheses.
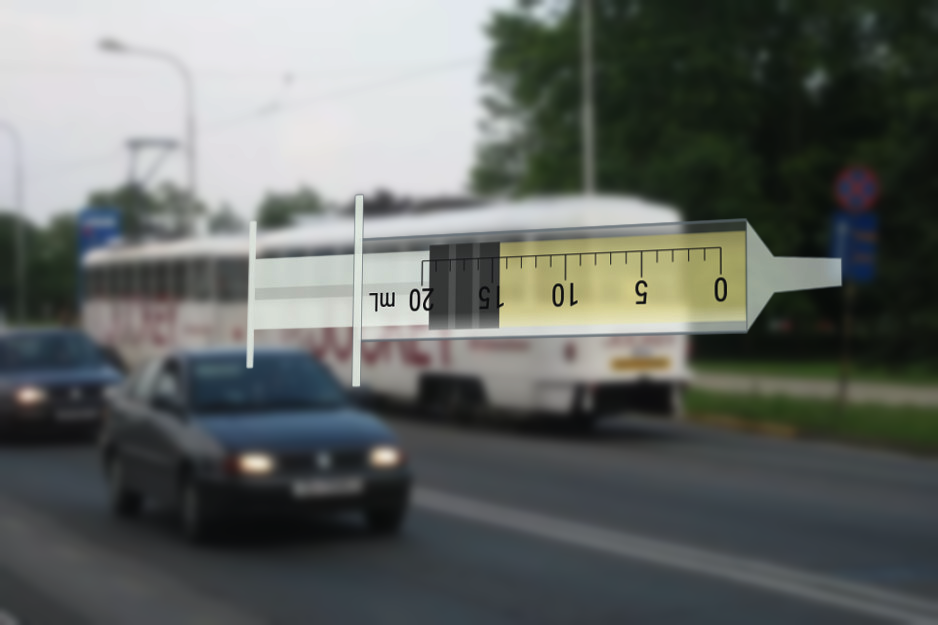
14.5 (mL)
